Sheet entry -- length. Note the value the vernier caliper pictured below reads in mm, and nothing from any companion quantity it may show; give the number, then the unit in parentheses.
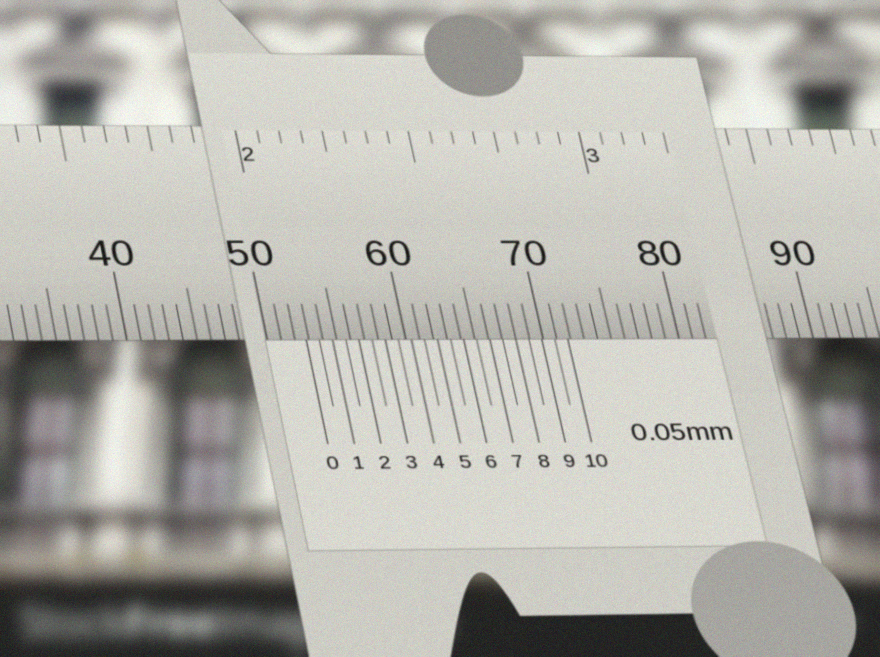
52.8 (mm)
